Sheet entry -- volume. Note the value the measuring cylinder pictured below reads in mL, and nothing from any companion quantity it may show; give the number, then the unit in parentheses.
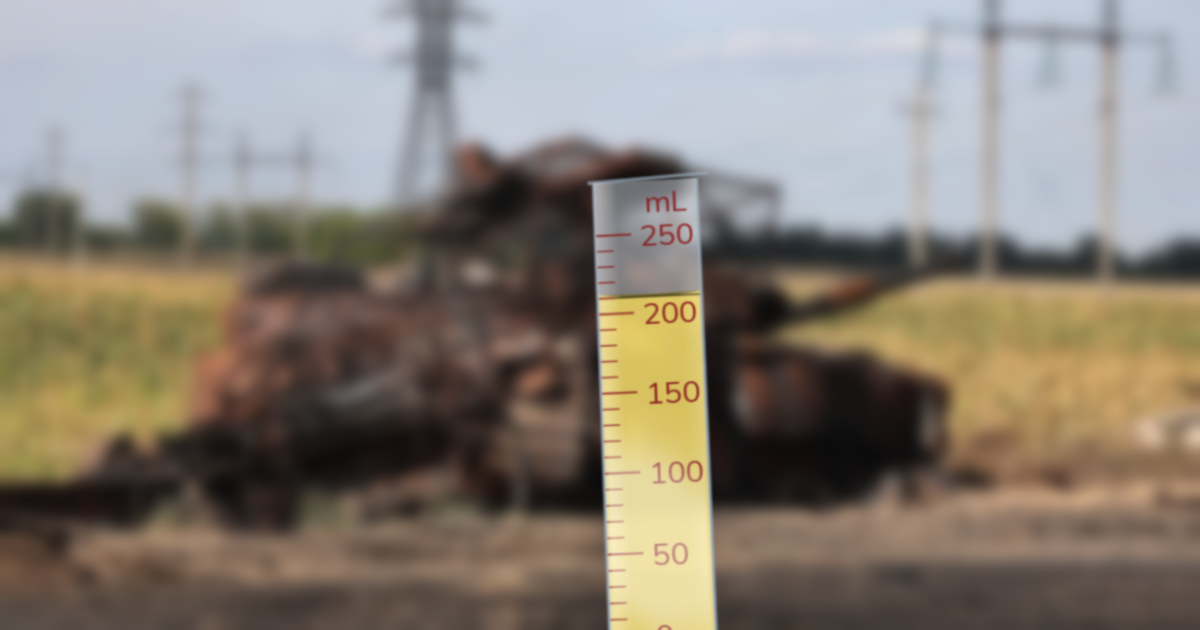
210 (mL)
